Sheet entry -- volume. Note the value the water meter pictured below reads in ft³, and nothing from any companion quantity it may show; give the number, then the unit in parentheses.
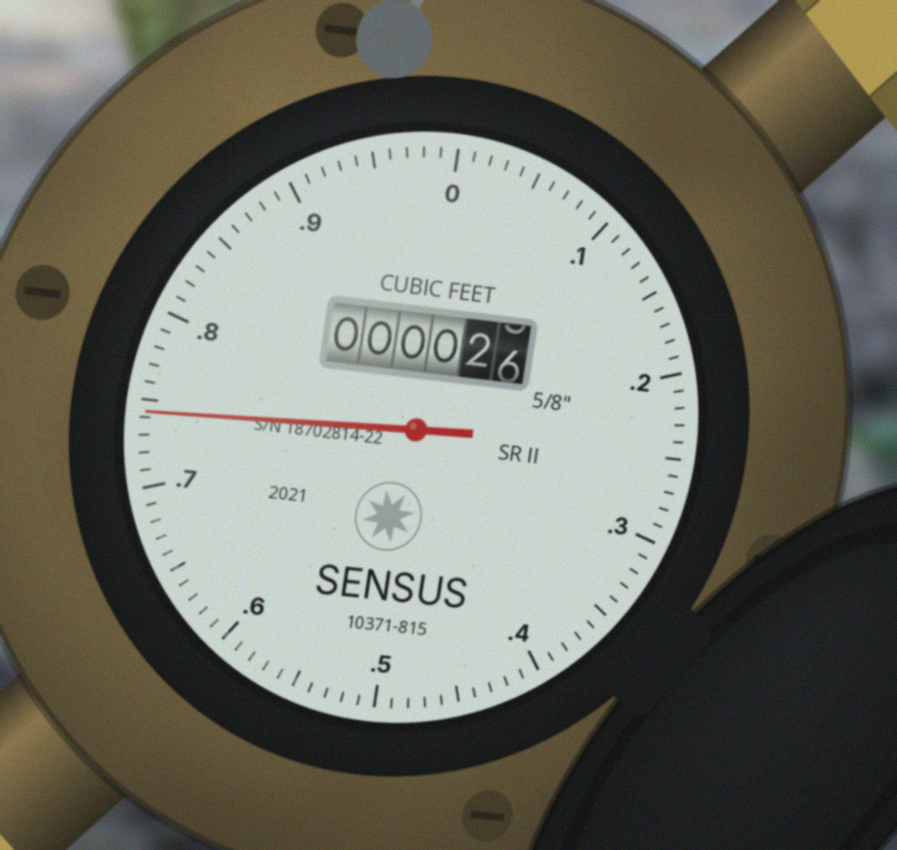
25.74 (ft³)
